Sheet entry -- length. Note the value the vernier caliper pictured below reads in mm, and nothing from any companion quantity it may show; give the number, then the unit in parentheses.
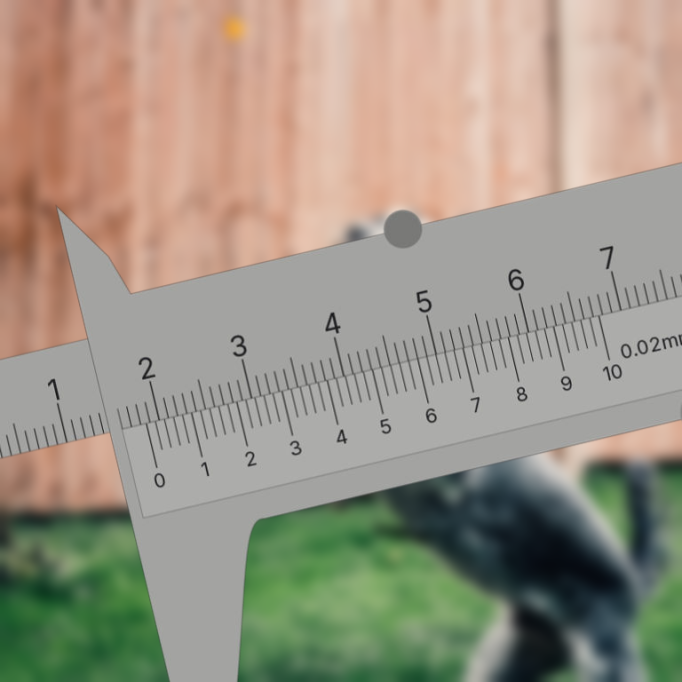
18.6 (mm)
